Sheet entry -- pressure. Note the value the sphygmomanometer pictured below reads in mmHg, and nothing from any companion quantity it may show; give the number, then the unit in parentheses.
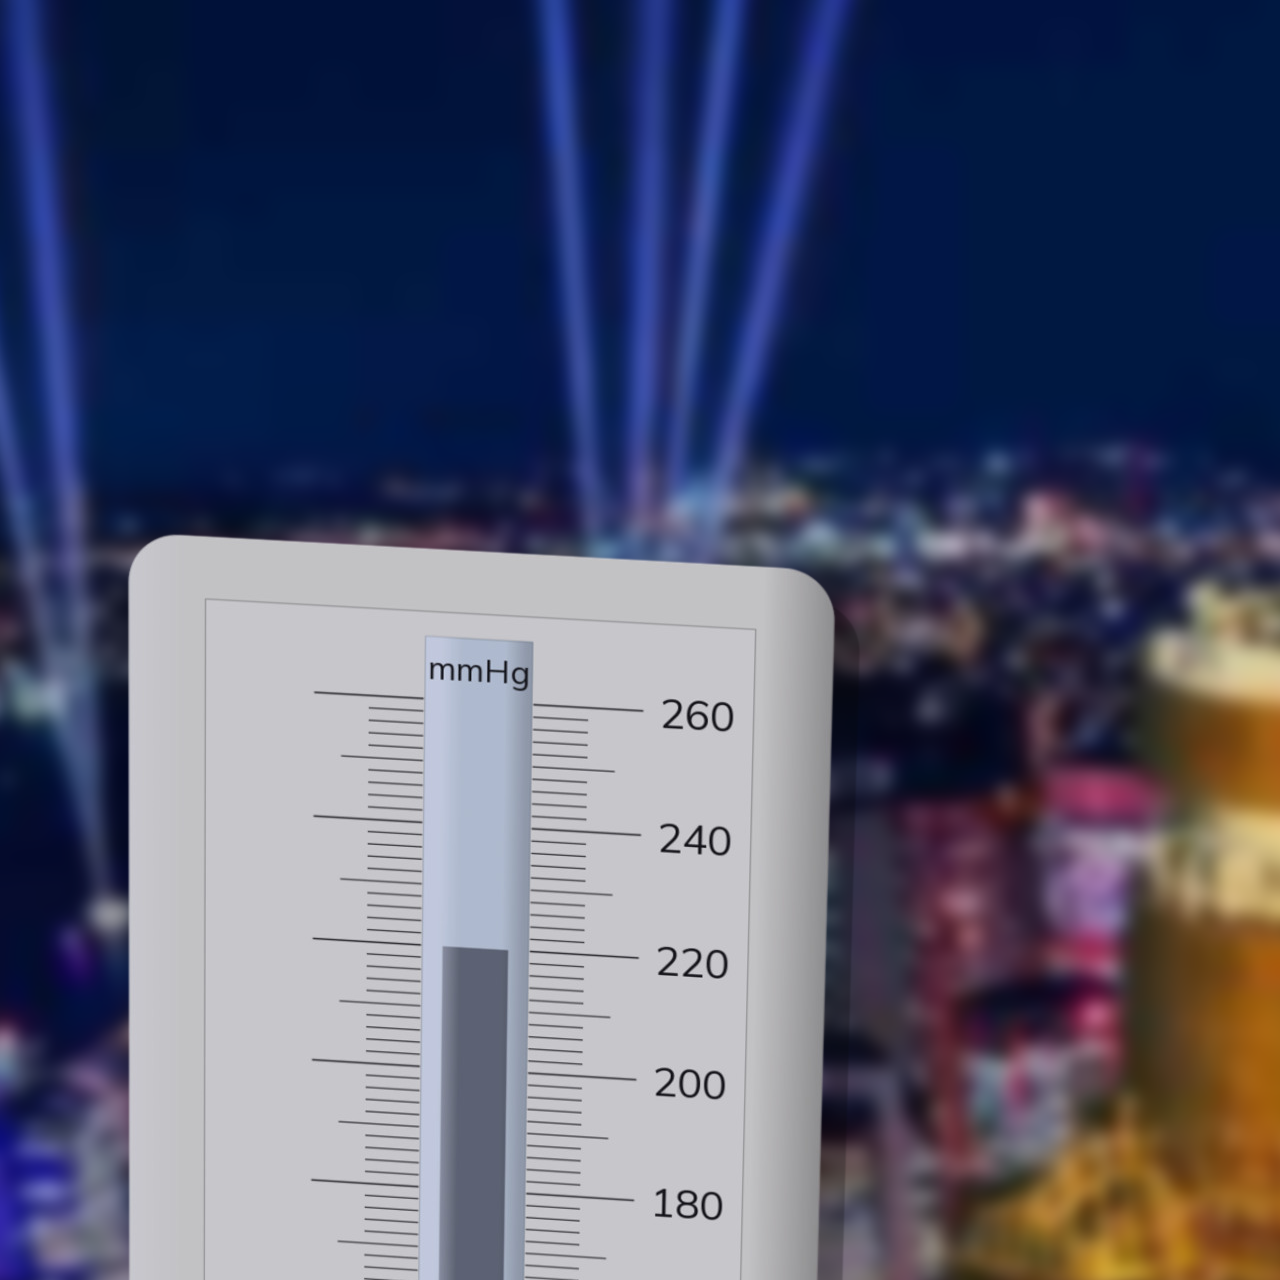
220 (mmHg)
